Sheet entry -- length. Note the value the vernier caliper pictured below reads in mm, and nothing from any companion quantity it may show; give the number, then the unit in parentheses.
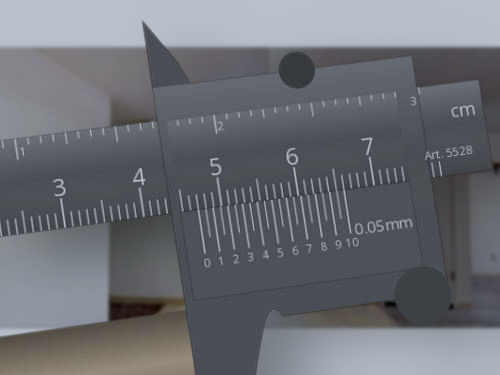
47.0 (mm)
